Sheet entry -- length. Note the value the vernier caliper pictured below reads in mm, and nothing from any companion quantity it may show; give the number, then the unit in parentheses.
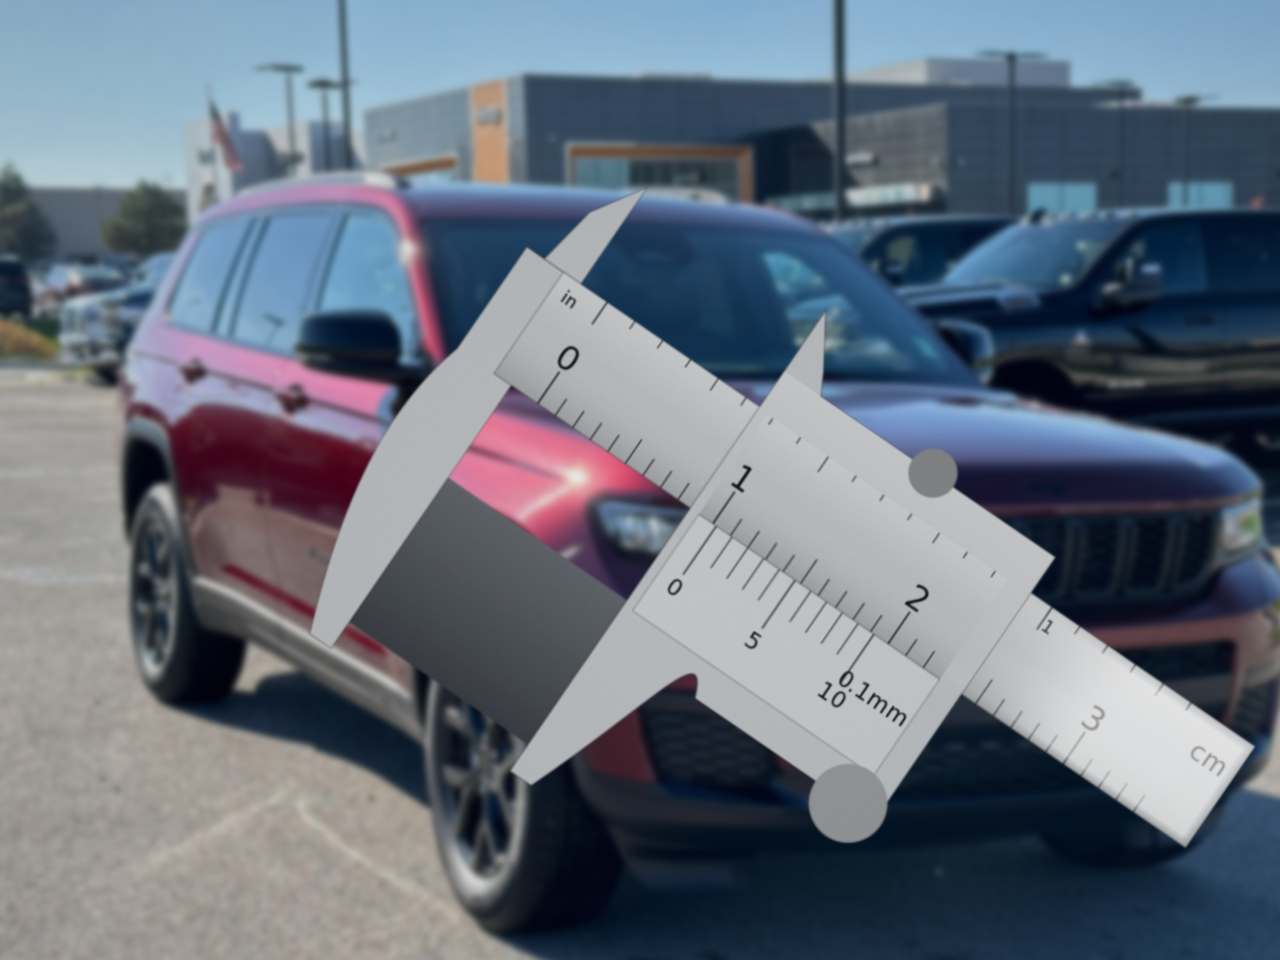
10.2 (mm)
